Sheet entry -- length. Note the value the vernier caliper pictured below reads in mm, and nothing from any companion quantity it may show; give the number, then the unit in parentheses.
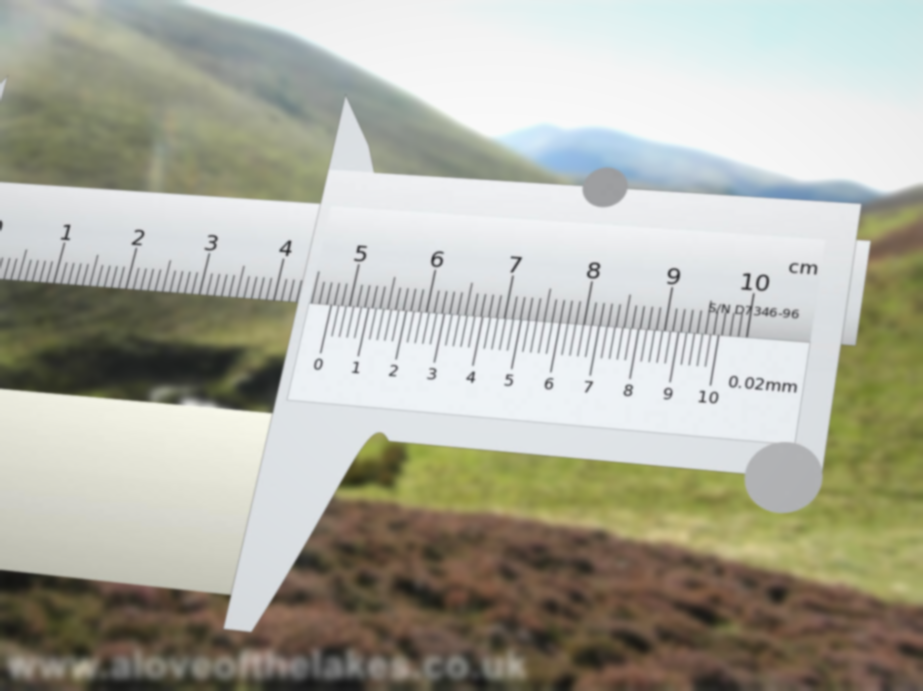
47.6 (mm)
